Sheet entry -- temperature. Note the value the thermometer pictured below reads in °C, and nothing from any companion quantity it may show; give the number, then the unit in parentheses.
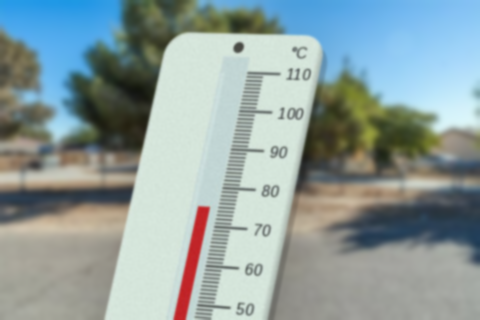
75 (°C)
